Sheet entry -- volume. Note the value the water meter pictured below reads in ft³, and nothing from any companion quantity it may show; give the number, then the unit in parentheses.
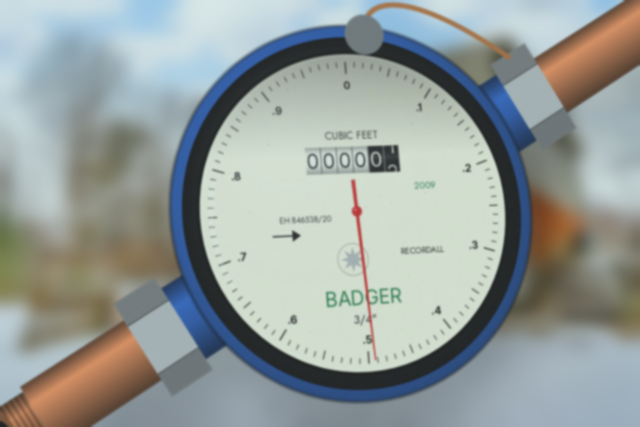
1.49 (ft³)
